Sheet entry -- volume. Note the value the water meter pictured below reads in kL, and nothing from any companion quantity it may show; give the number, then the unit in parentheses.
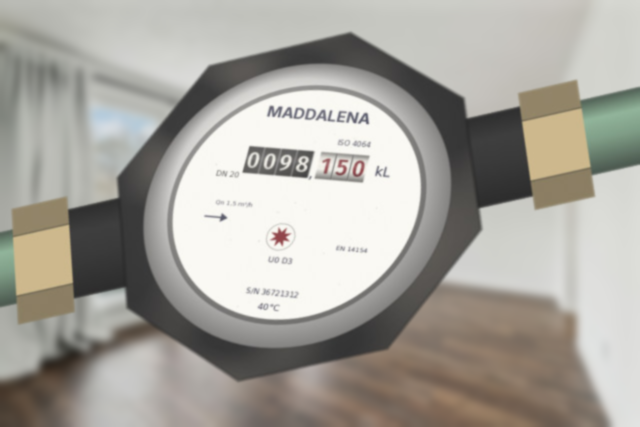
98.150 (kL)
